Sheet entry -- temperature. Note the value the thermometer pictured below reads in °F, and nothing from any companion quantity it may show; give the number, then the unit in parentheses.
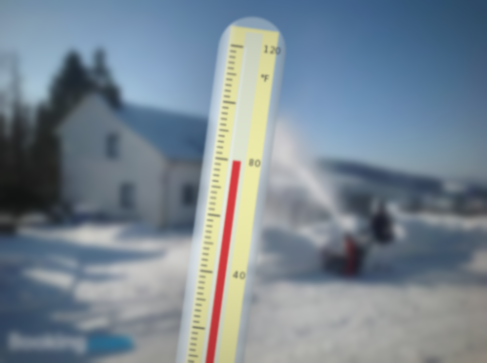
80 (°F)
